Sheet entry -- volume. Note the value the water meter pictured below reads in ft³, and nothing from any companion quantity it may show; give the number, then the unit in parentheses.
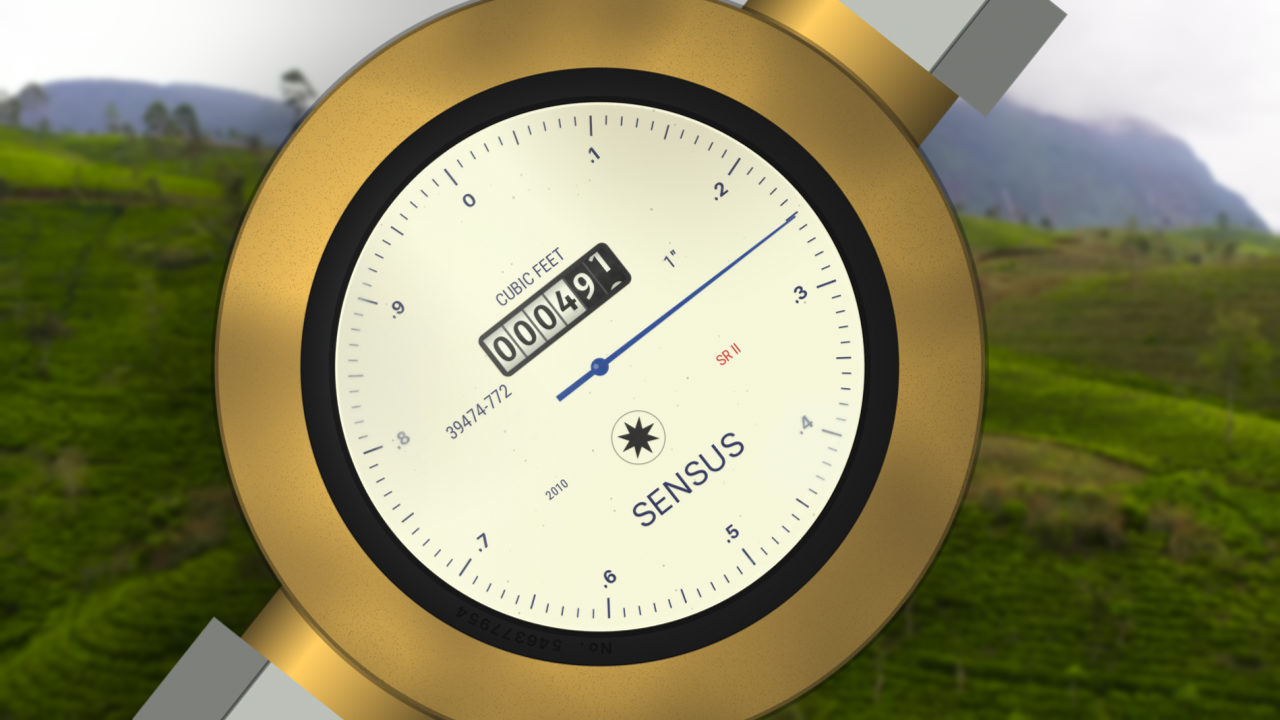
491.25 (ft³)
